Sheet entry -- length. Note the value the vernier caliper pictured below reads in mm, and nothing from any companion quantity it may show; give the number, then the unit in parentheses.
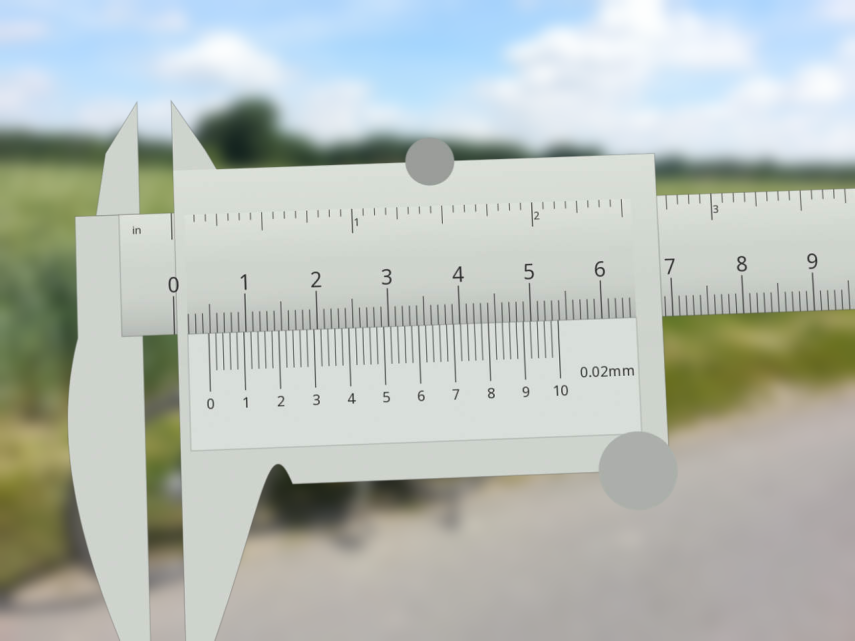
4.8 (mm)
